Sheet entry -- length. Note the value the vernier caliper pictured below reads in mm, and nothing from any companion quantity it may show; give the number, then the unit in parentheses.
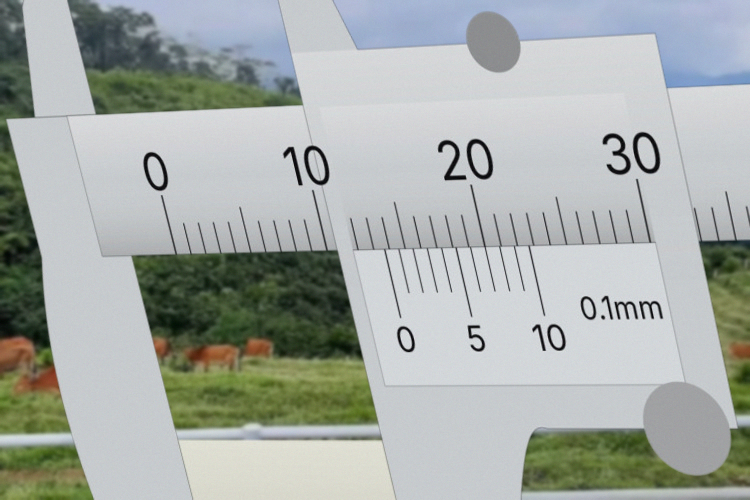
13.7 (mm)
